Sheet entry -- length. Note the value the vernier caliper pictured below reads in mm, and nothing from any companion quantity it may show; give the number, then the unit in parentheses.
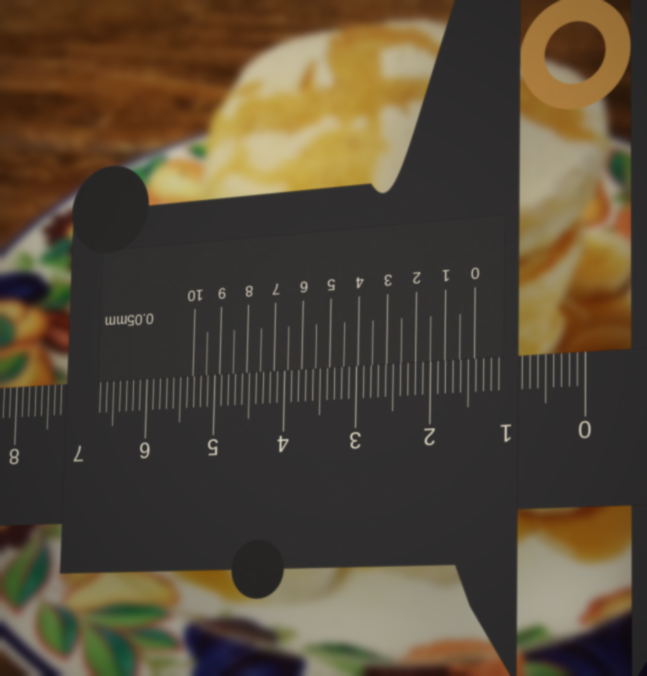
14.2 (mm)
